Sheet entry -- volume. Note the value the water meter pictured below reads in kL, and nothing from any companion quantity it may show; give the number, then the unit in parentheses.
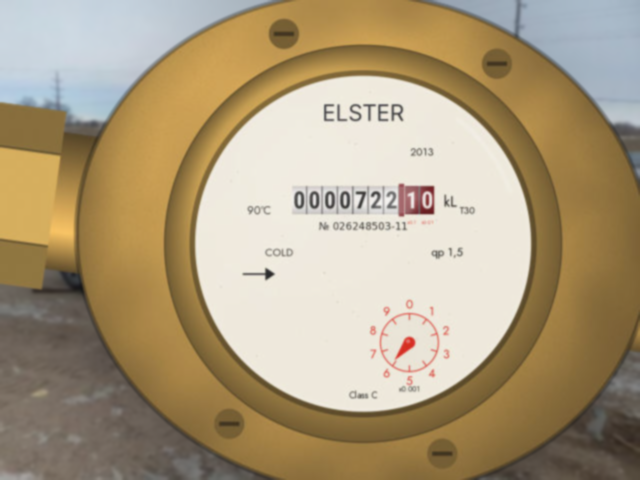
722.106 (kL)
